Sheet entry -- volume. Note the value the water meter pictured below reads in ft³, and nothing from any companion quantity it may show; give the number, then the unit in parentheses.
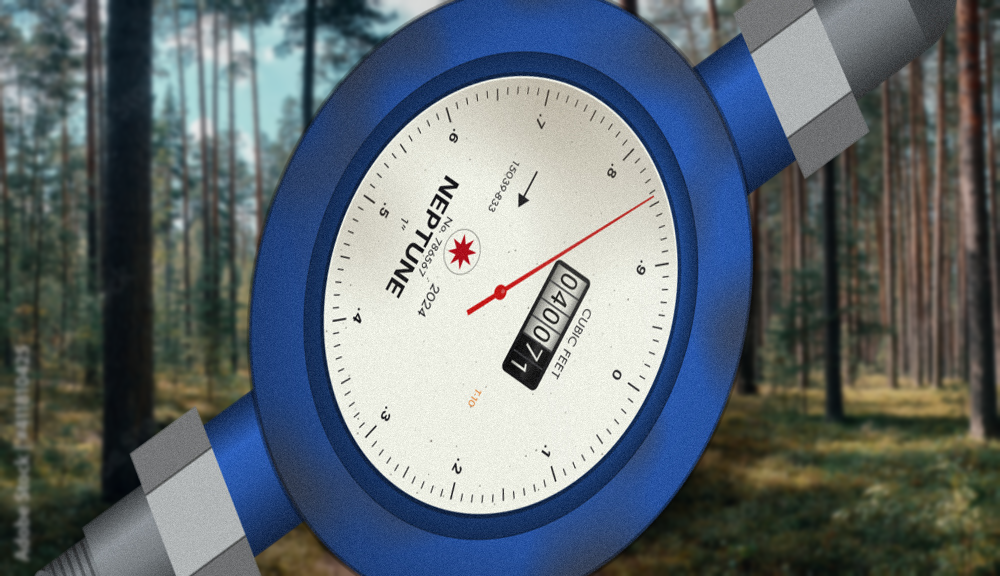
40070.84 (ft³)
